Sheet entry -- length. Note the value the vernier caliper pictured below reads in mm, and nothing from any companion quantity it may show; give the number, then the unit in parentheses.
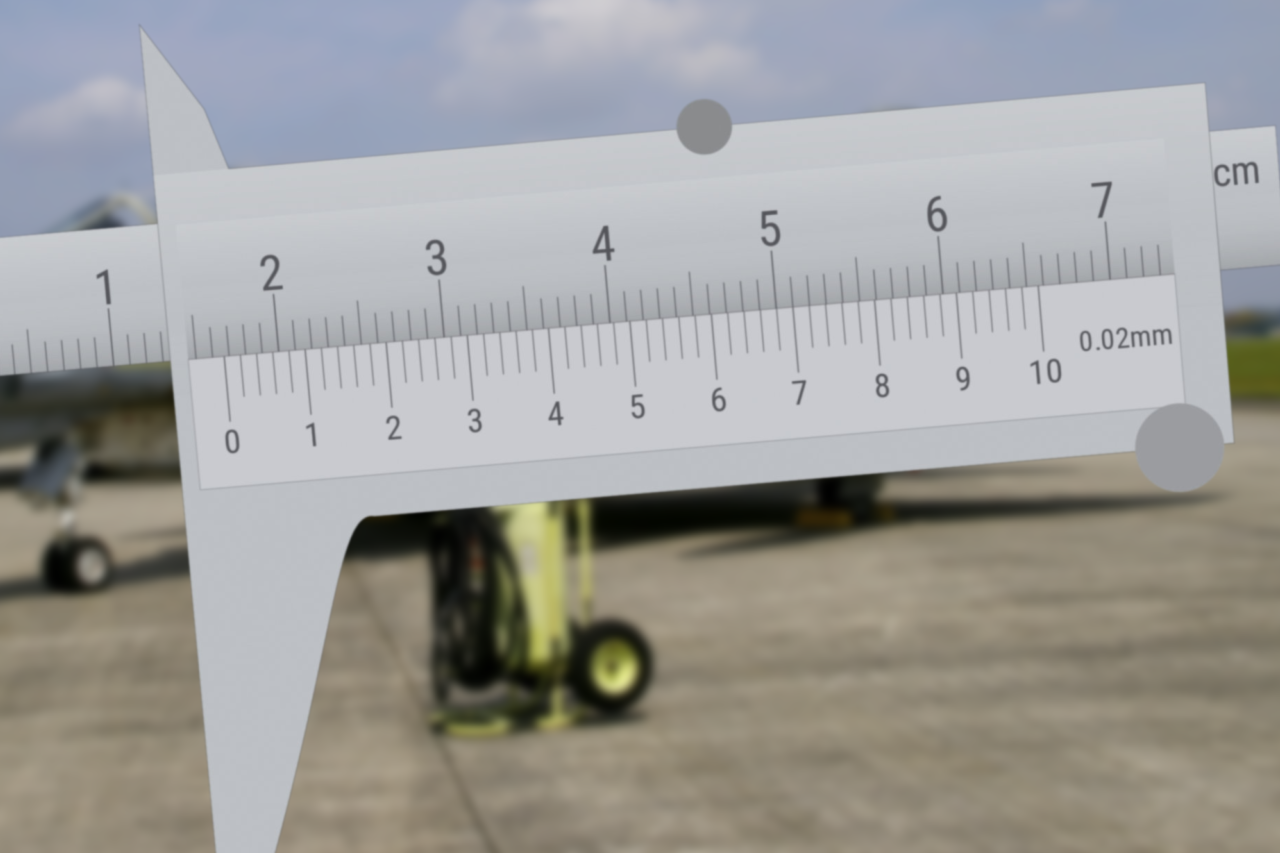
16.7 (mm)
